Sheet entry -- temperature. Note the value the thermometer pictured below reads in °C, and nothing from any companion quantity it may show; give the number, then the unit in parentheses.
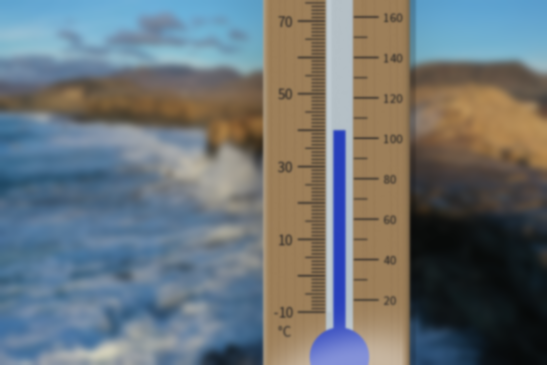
40 (°C)
